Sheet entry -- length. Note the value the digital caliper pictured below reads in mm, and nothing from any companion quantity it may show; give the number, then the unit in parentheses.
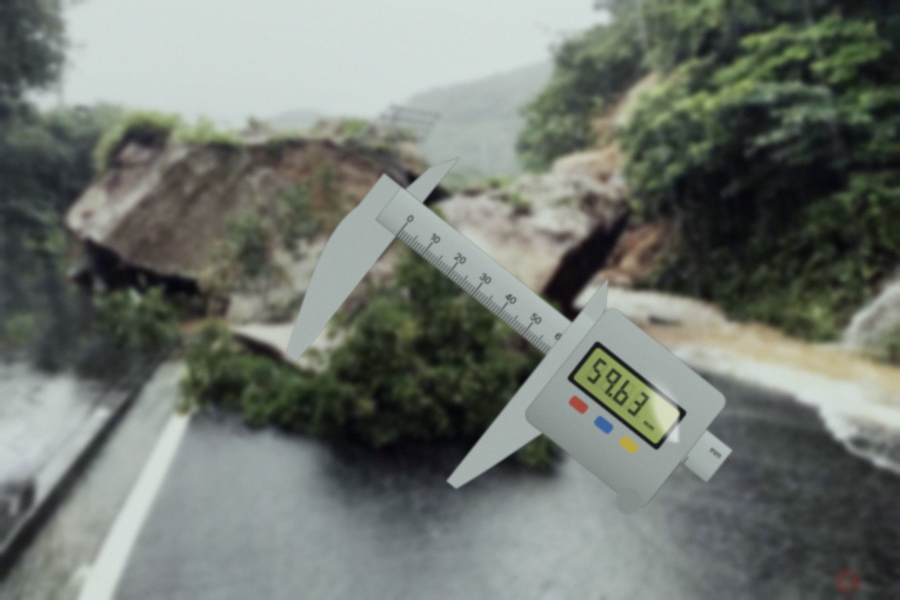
59.63 (mm)
